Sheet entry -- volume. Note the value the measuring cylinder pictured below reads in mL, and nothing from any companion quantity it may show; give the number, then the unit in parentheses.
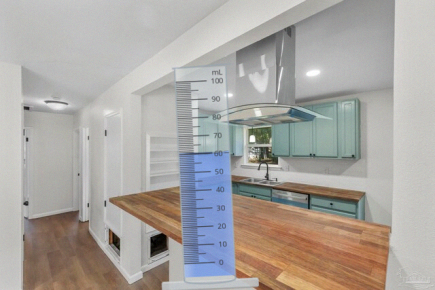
60 (mL)
